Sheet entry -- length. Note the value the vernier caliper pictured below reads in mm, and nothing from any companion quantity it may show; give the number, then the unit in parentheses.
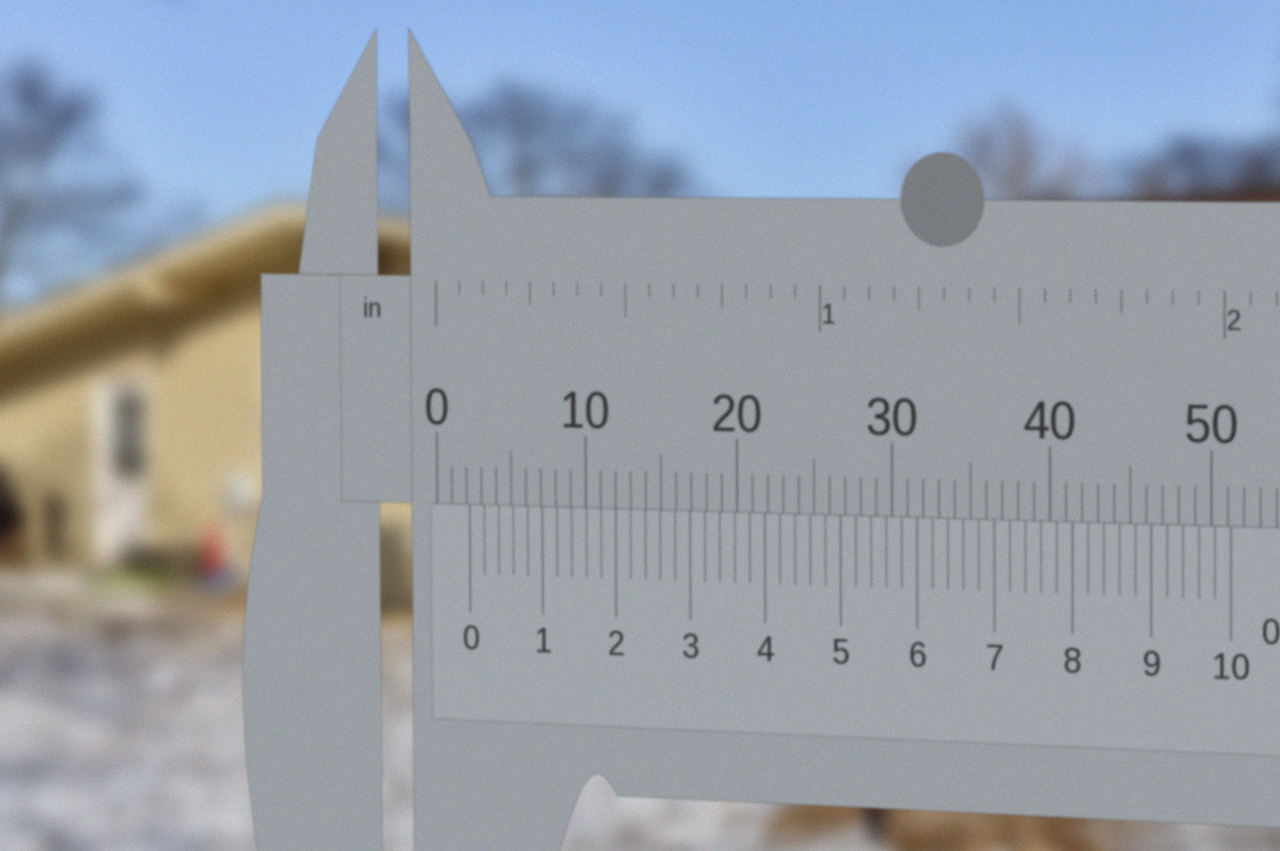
2.2 (mm)
